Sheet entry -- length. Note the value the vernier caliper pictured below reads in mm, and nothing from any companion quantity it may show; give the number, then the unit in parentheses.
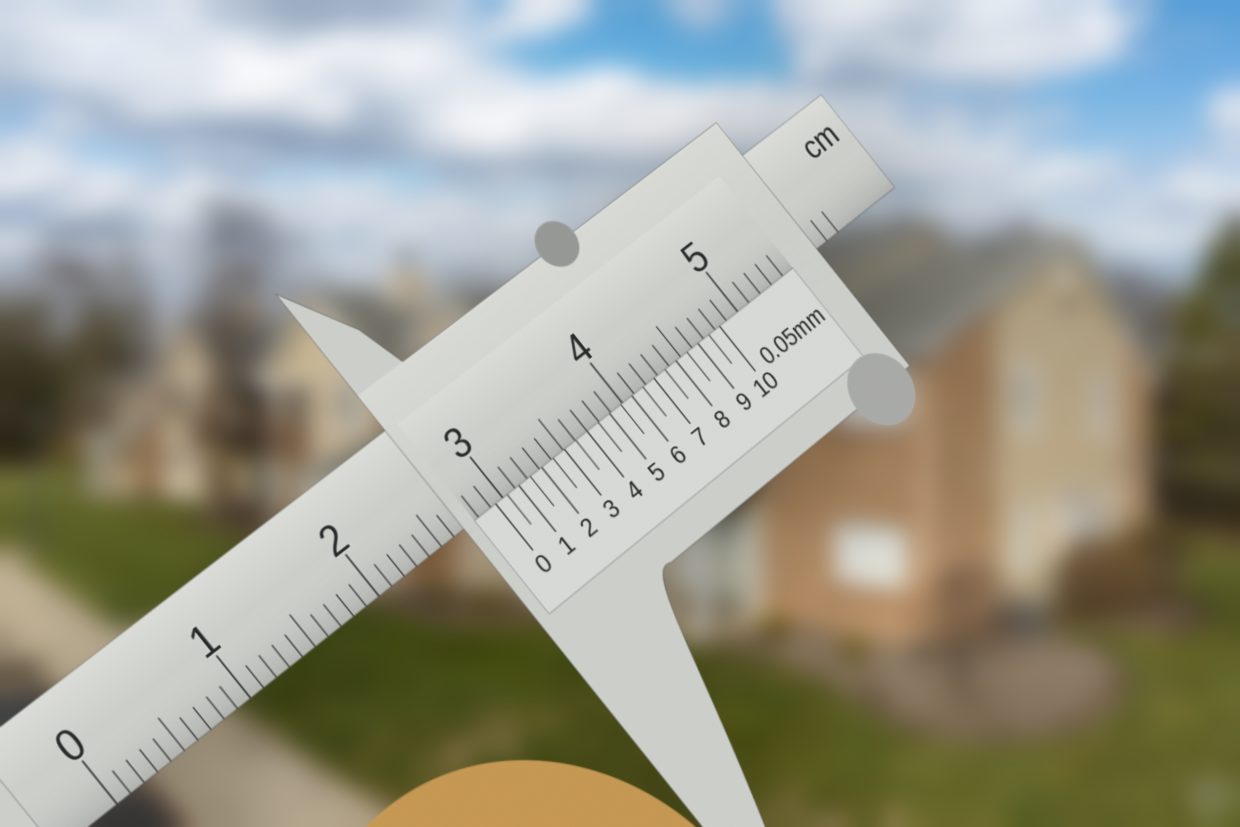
29.4 (mm)
